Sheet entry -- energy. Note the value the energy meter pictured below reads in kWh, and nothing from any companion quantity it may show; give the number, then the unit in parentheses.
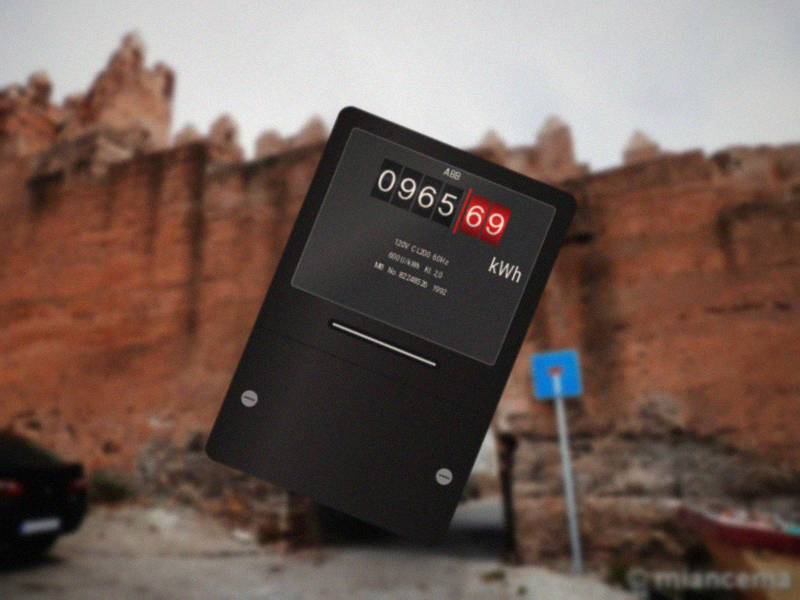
965.69 (kWh)
